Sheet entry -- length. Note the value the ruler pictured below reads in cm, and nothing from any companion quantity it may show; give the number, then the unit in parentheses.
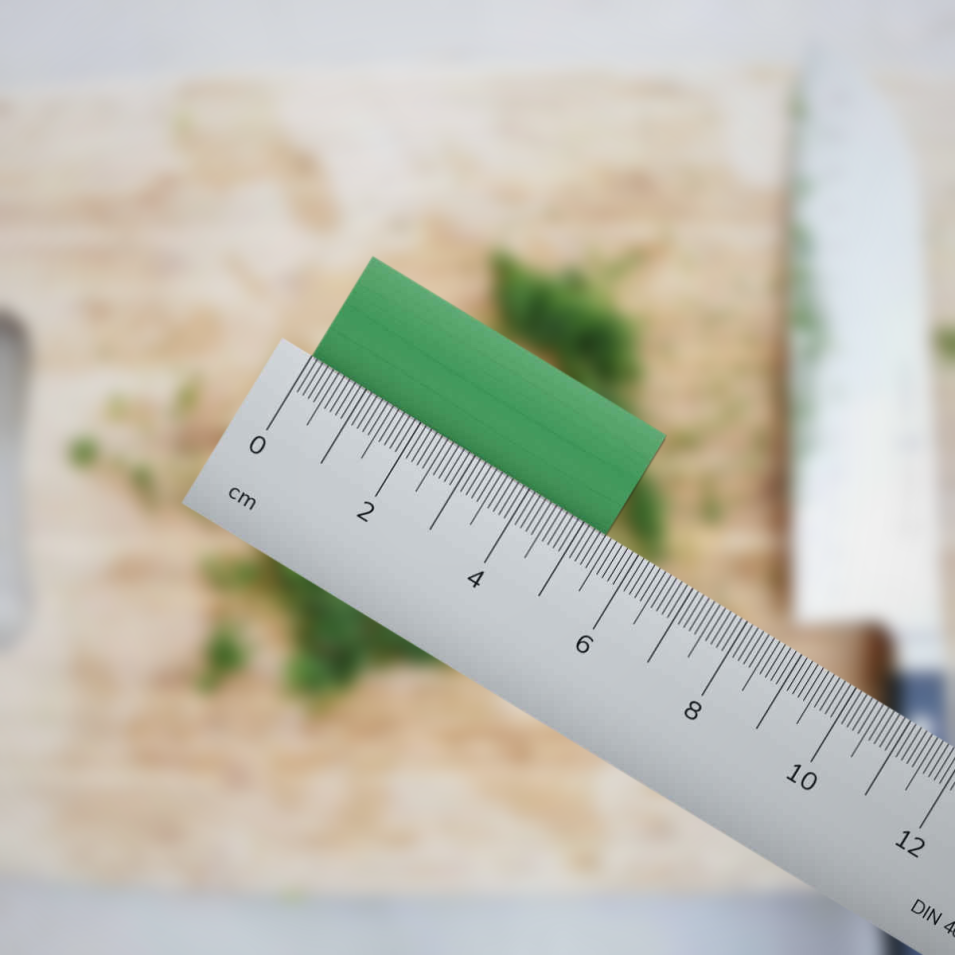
5.4 (cm)
